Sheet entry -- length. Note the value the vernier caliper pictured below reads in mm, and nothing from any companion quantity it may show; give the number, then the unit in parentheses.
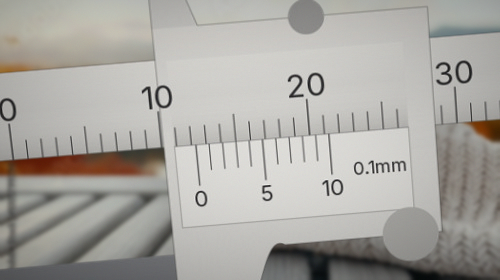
12.3 (mm)
